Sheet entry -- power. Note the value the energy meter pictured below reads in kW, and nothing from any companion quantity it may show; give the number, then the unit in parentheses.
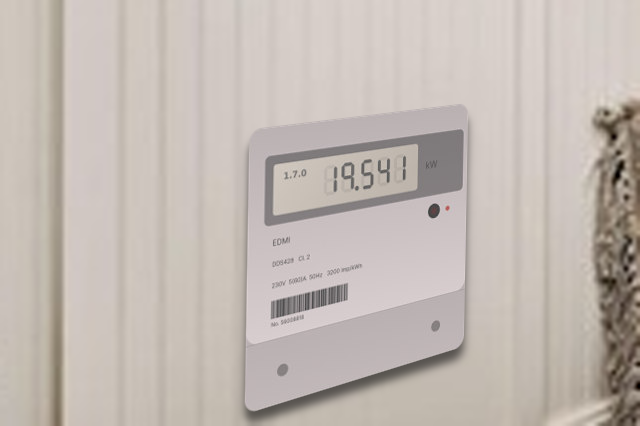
19.541 (kW)
